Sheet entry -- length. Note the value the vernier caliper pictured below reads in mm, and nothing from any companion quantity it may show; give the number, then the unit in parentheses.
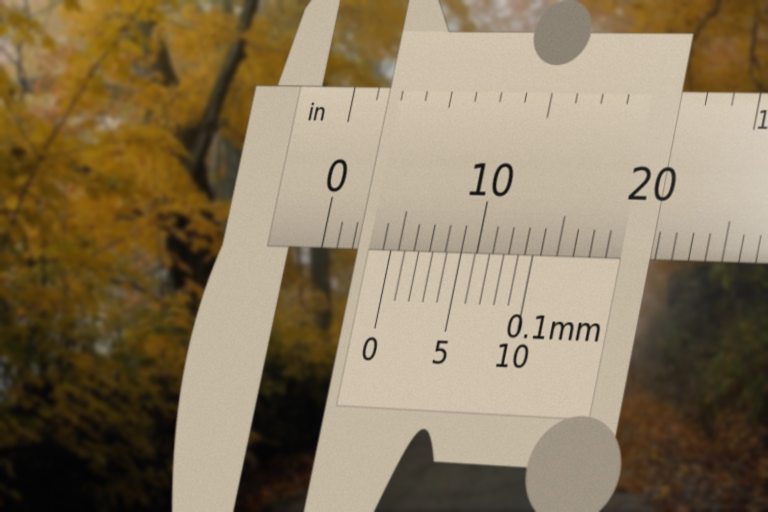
4.5 (mm)
